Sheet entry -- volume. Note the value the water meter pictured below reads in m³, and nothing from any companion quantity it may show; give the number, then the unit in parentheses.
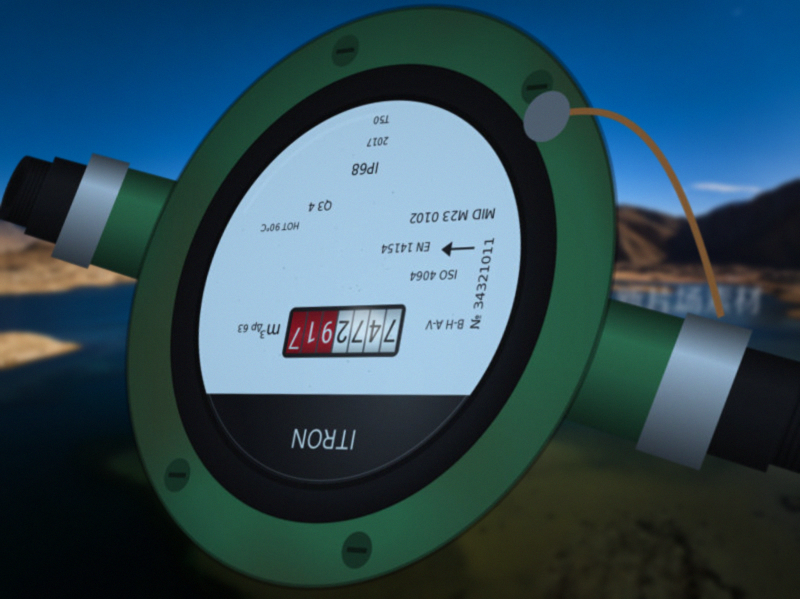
7472.917 (m³)
